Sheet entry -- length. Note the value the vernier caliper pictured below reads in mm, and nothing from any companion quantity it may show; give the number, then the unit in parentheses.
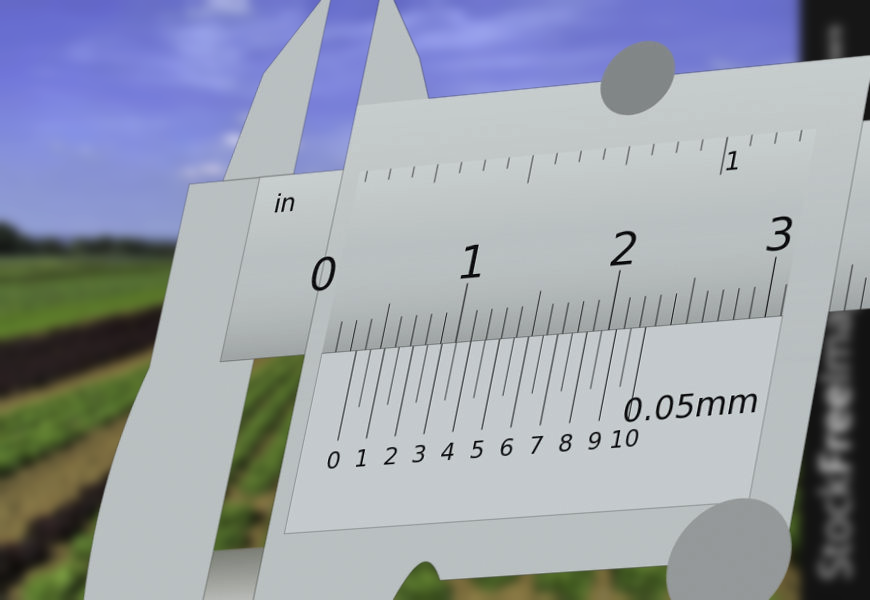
3.4 (mm)
